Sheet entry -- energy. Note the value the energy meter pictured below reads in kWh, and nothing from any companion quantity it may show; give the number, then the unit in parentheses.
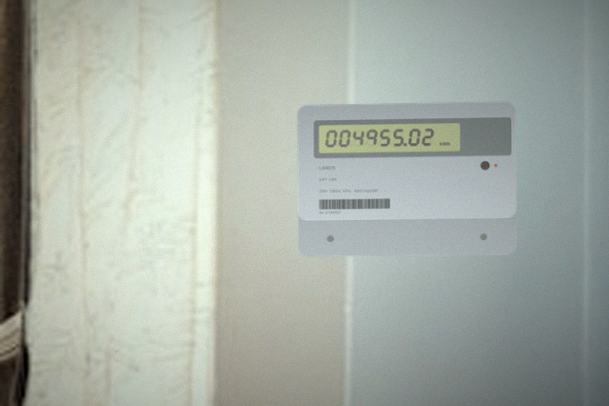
4955.02 (kWh)
